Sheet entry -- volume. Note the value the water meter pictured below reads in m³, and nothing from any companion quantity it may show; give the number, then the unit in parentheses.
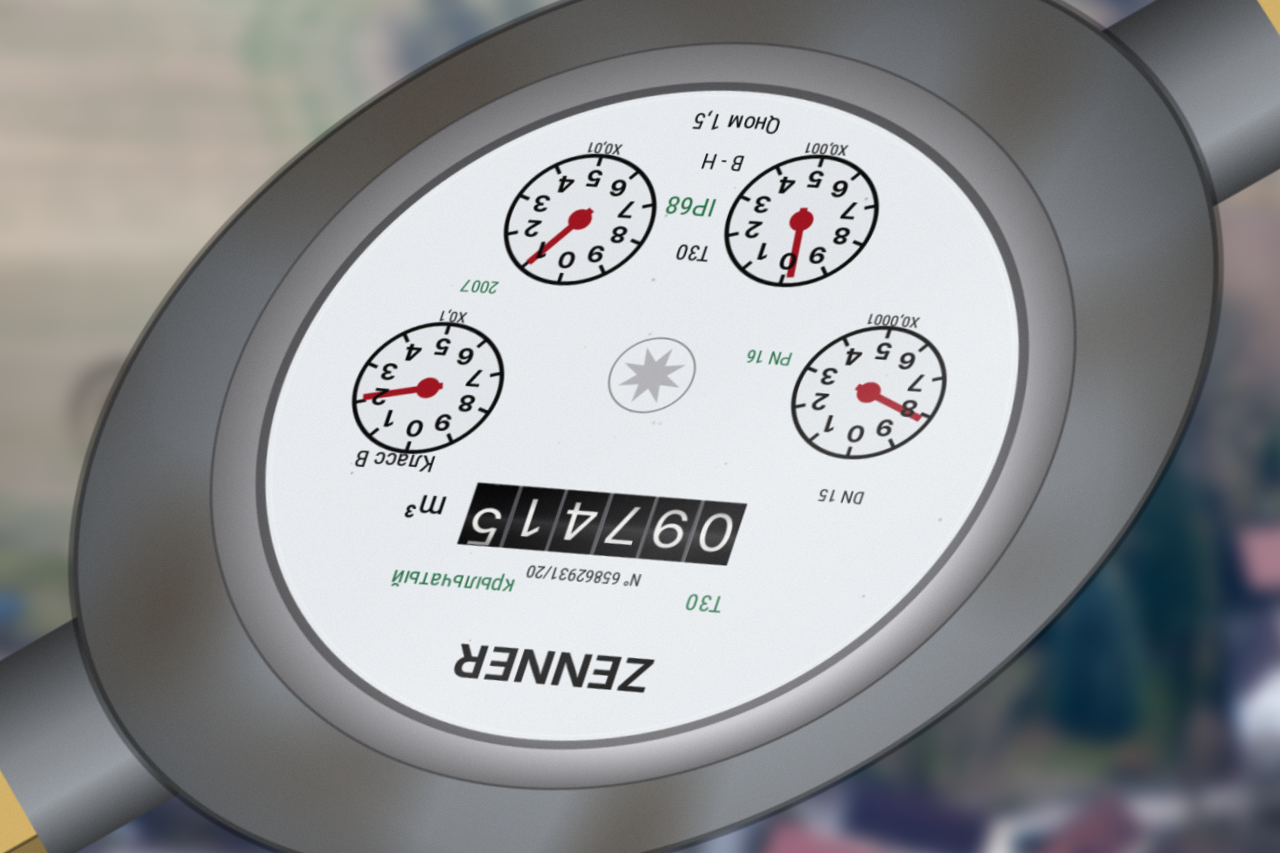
97415.2098 (m³)
